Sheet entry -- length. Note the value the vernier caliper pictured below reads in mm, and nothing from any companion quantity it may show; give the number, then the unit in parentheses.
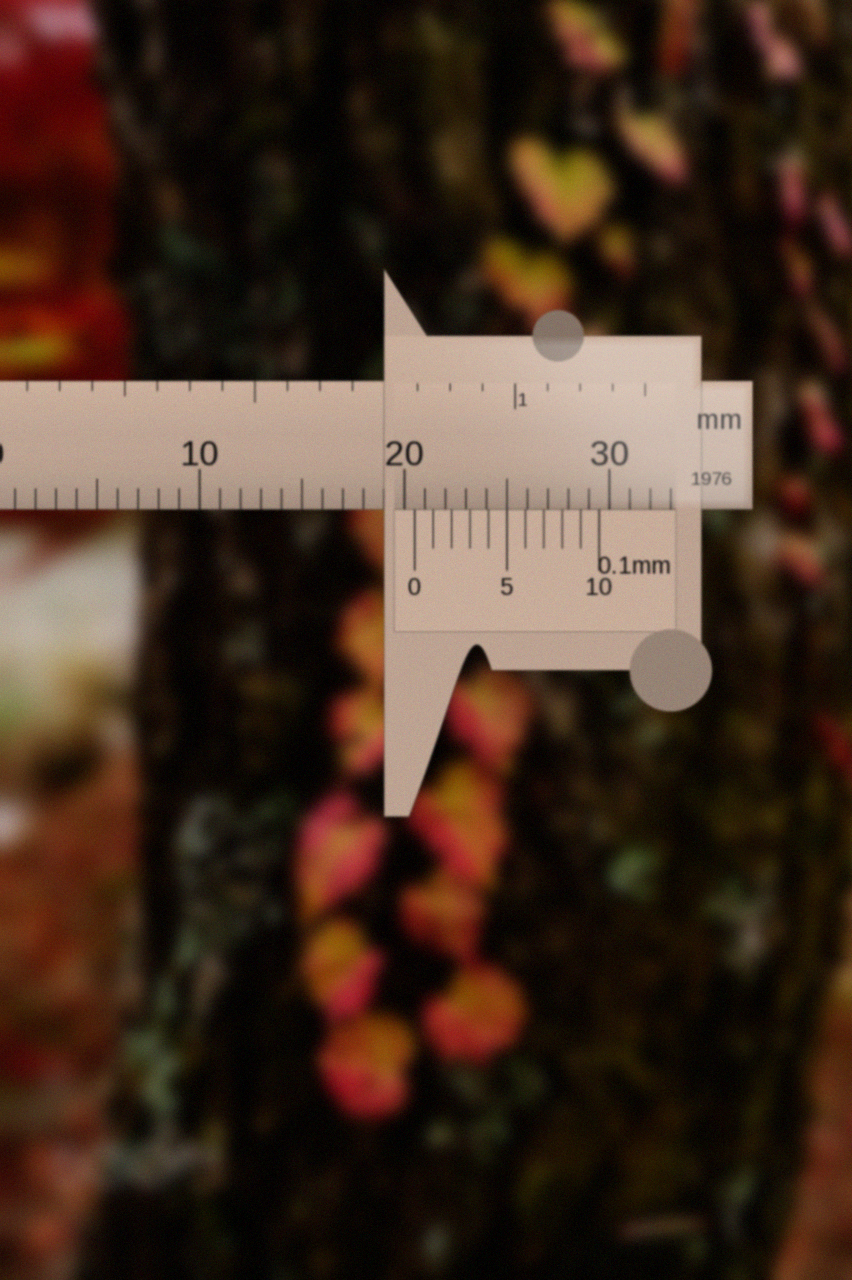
20.5 (mm)
